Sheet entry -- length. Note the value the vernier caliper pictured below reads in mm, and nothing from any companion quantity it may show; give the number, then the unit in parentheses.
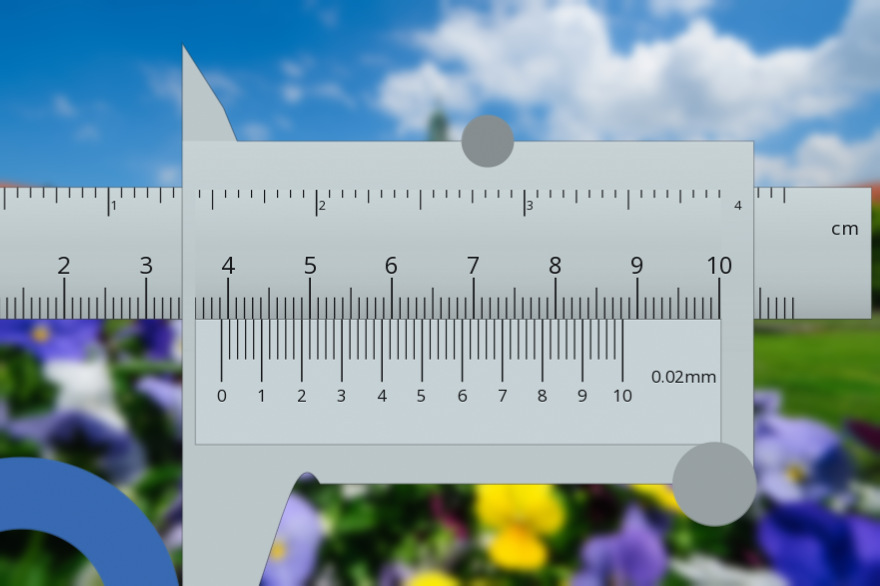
39.2 (mm)
